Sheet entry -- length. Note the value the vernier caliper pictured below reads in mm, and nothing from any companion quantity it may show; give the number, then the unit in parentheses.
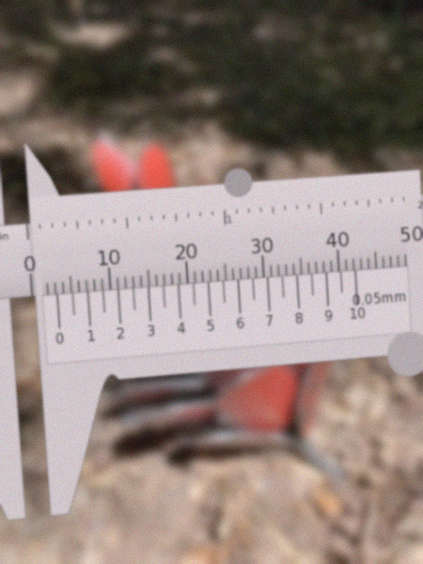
3.2 (mm)
